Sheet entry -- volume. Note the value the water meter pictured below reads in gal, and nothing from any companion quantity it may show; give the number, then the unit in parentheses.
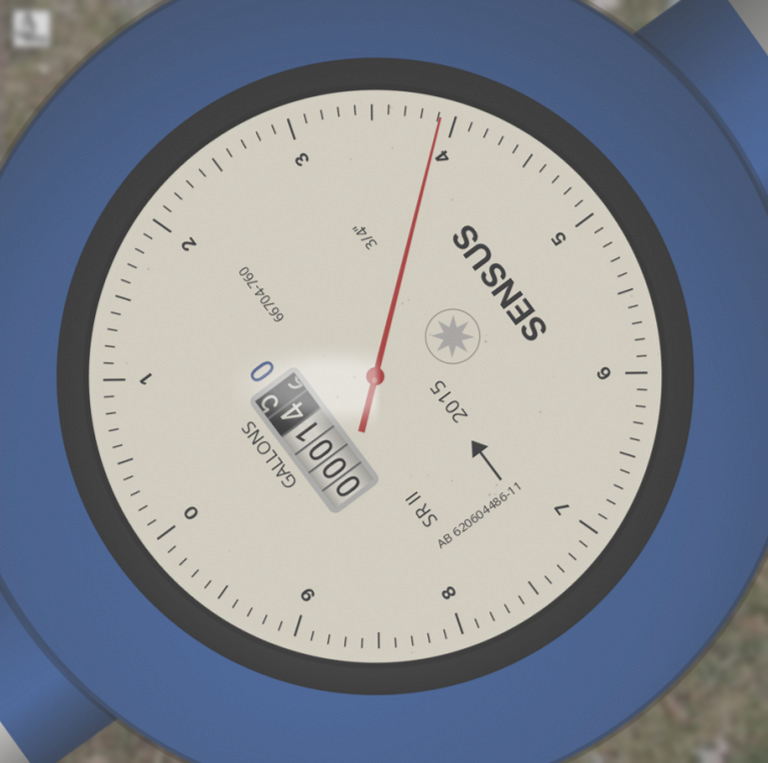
1453.9 (gal)
